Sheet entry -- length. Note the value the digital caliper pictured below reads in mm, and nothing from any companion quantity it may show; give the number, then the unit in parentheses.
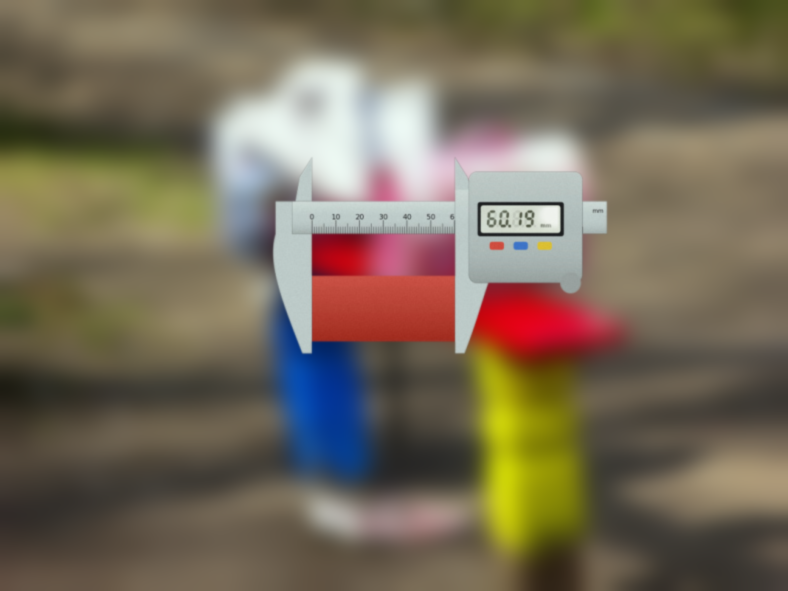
60.19 (mm)
